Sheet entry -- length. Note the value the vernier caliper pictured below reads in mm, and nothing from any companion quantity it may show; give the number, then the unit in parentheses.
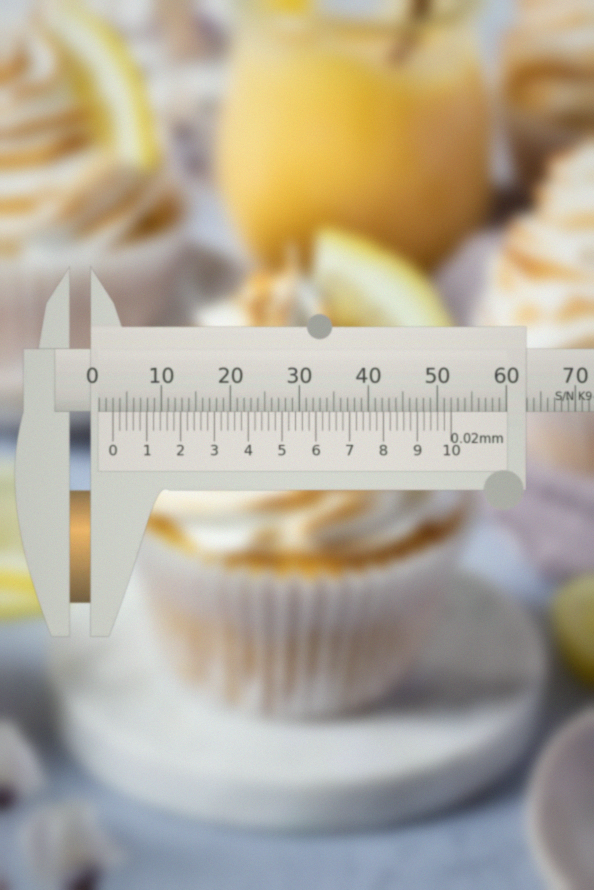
3.0 (mm)
